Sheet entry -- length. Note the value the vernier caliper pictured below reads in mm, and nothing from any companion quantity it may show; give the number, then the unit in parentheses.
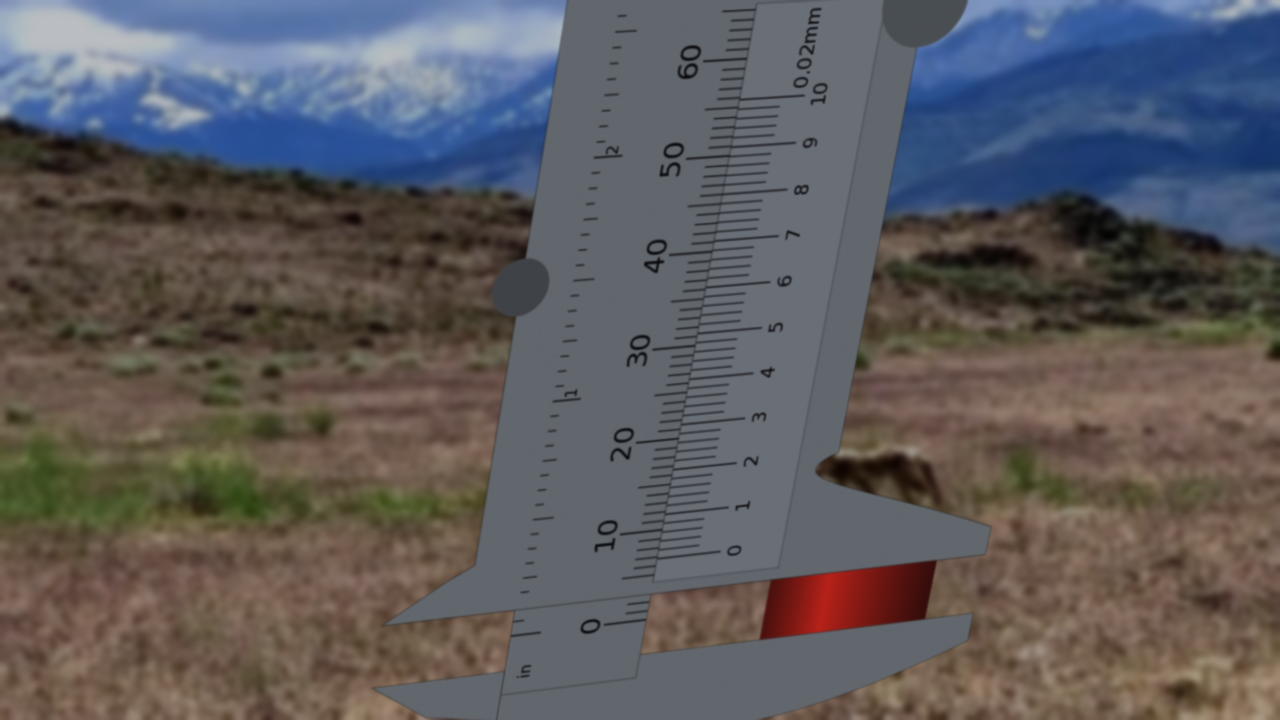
6.8 (mm)
